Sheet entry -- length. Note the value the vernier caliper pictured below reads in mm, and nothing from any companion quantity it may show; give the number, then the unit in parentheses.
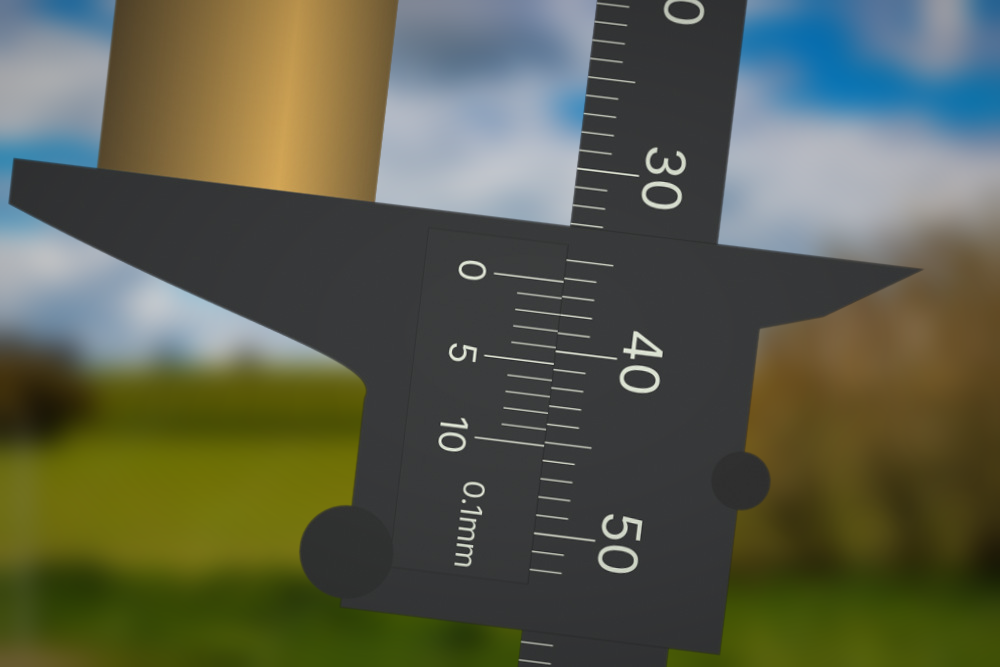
36.2 (mm)
